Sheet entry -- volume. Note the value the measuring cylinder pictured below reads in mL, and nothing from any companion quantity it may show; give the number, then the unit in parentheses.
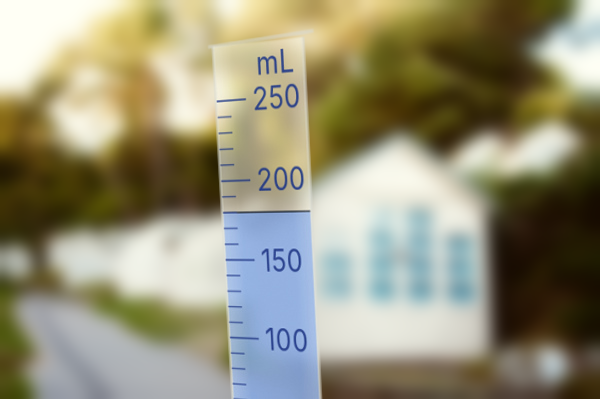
180 (mL)
